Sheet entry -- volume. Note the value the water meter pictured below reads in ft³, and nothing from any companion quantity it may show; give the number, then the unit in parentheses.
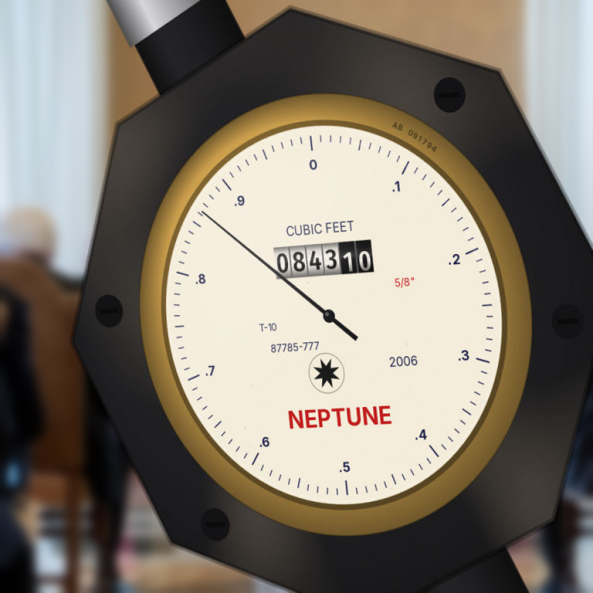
84309.86 (ft³)
